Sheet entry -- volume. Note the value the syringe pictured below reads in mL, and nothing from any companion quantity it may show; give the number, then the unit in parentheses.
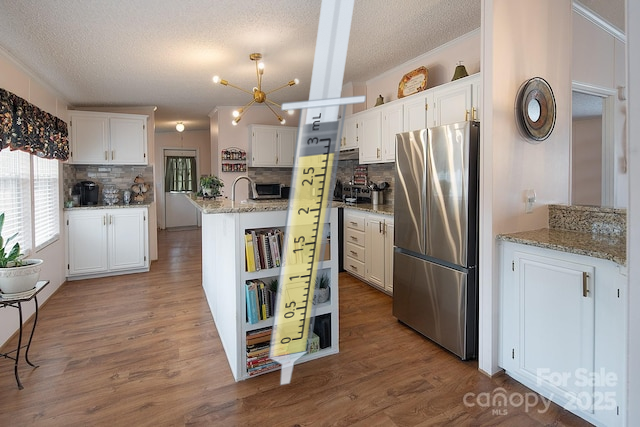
2.8 (mL)
